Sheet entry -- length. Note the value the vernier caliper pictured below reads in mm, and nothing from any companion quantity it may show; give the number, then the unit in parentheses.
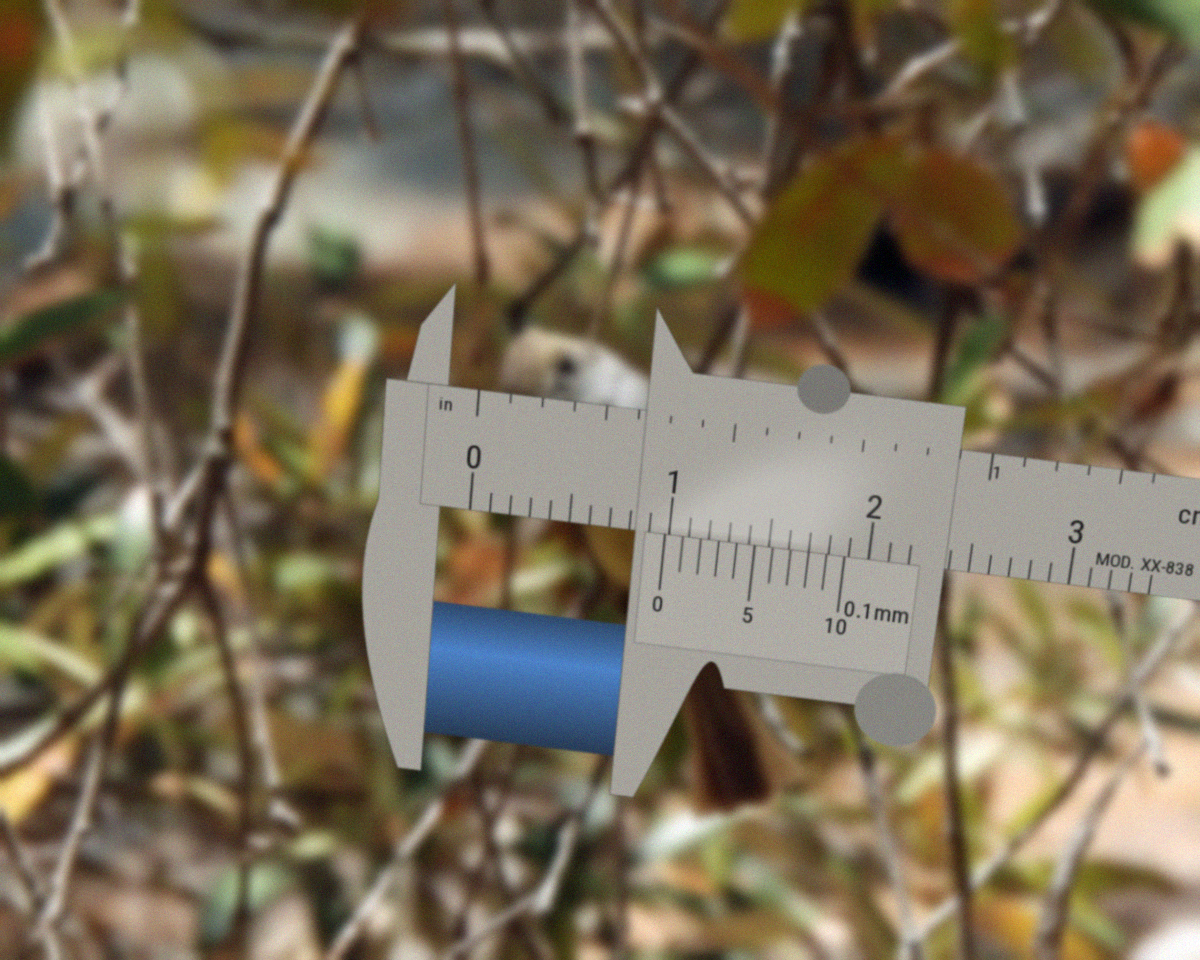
9.8 (mm)
